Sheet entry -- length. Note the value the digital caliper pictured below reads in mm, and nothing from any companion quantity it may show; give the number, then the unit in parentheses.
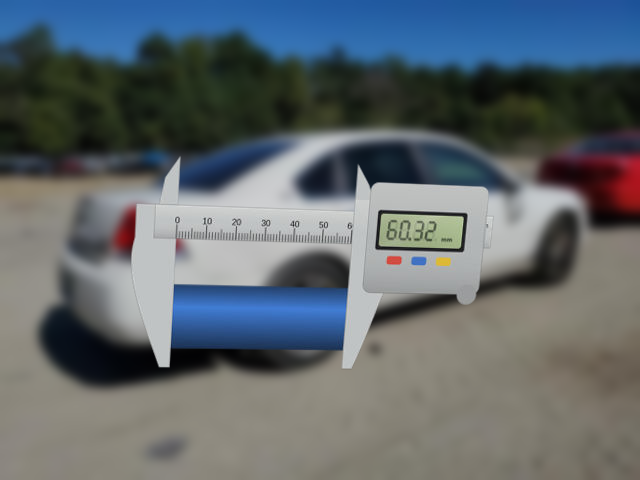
60.32 (mm)
